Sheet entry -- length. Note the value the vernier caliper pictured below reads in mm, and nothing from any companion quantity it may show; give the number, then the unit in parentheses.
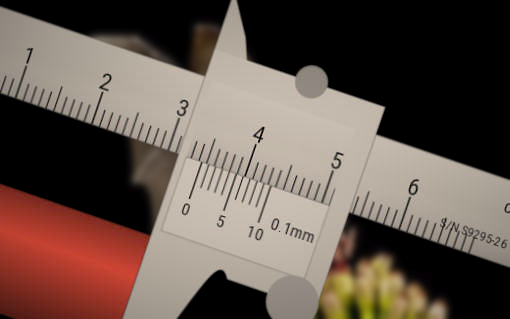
34.4 (mm)
